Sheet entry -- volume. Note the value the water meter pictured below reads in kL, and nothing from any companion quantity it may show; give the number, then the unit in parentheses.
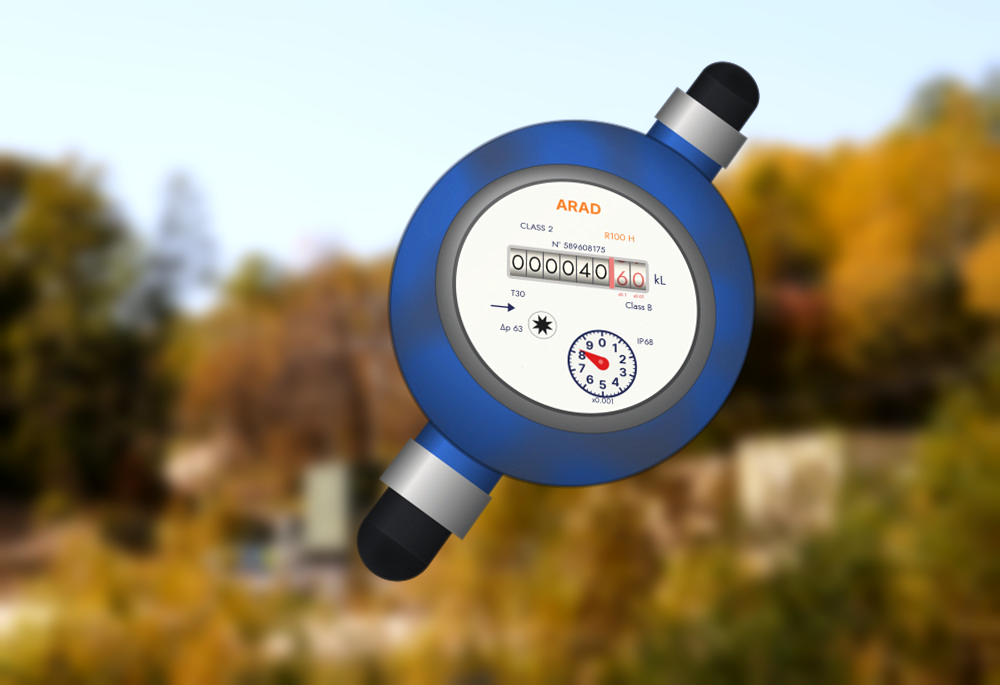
40.598 (kL)
